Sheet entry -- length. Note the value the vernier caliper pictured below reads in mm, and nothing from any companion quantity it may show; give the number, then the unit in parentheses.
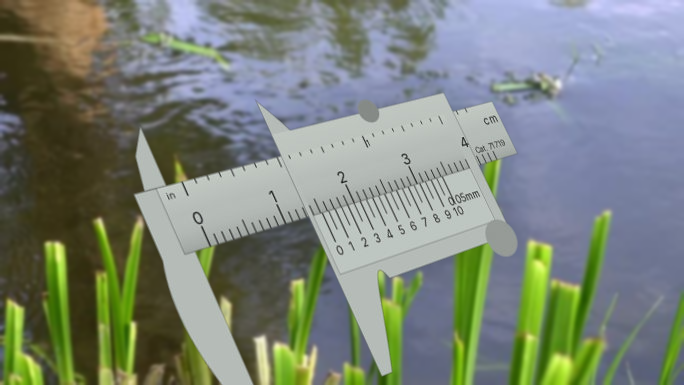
15.2 (mm)
